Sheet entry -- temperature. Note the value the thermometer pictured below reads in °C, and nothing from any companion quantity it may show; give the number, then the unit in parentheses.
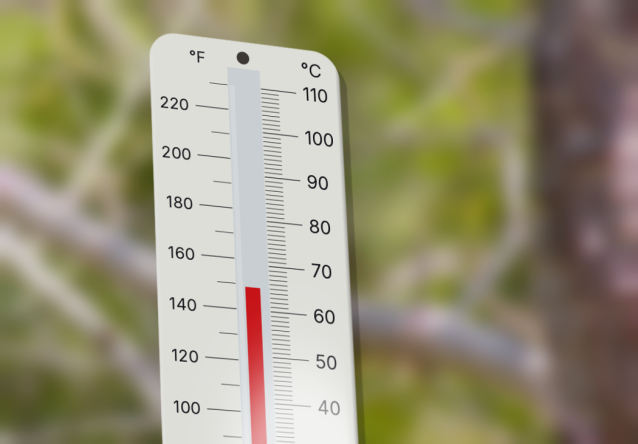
65 (°C)
